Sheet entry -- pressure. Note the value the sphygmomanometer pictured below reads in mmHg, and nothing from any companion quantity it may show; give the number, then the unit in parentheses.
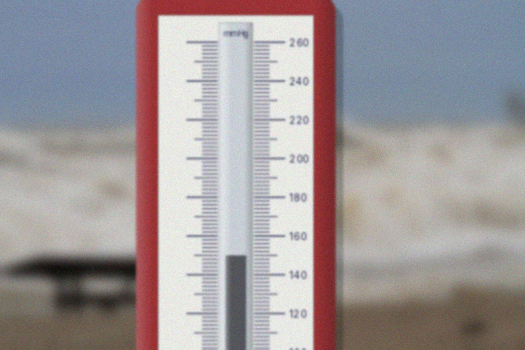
150 (mmHg)
